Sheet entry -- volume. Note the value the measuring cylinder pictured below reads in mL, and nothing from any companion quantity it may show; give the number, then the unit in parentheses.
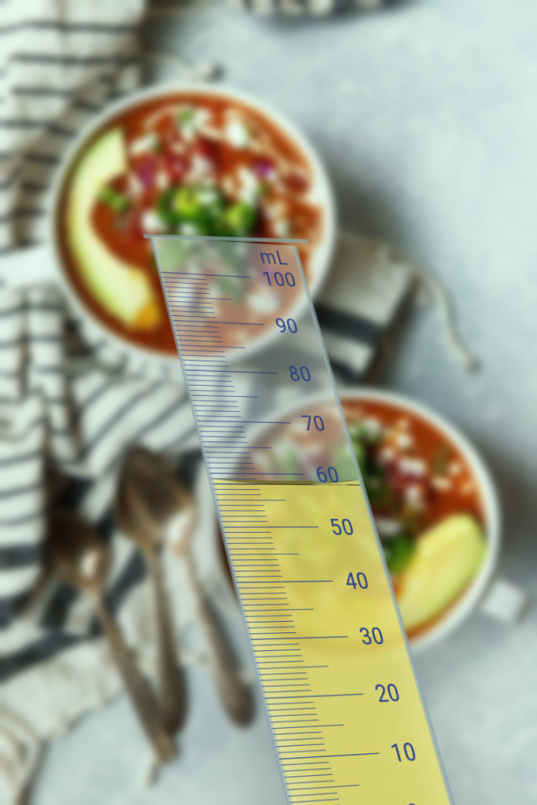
58 (mL)
